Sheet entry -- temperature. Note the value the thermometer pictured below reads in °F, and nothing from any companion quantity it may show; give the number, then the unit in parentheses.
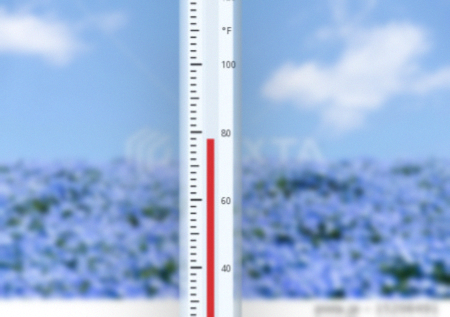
78 (°F)
